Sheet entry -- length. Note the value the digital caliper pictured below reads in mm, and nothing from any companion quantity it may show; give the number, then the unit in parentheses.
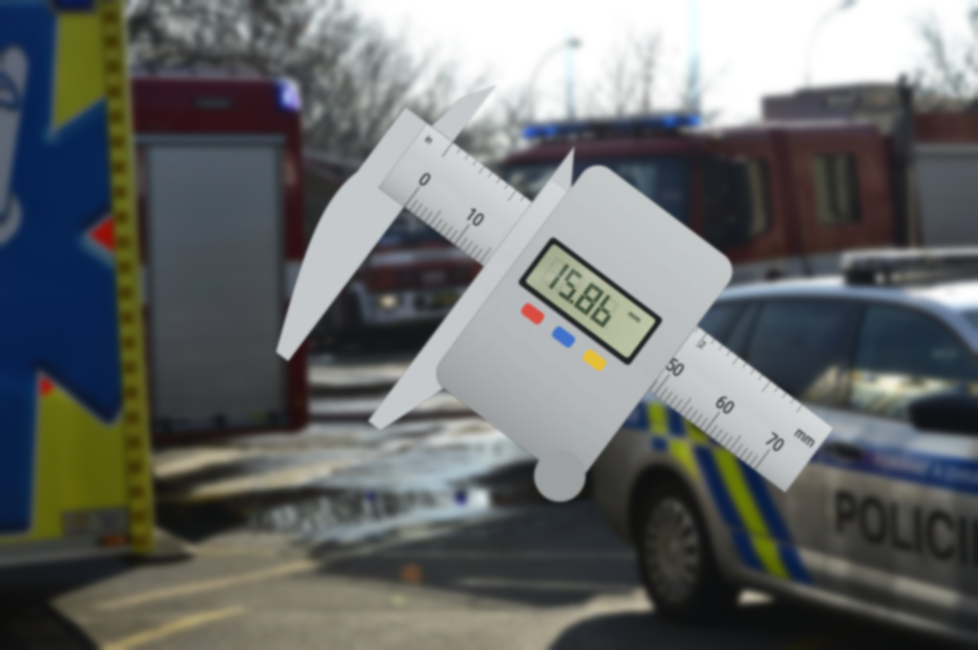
15.86 (mm)
